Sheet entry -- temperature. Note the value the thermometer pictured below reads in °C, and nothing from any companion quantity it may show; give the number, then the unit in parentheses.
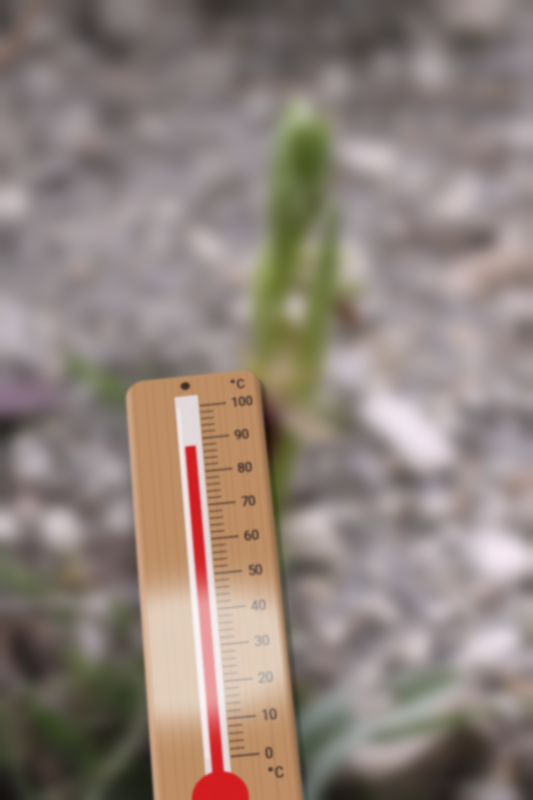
88 (°C)
